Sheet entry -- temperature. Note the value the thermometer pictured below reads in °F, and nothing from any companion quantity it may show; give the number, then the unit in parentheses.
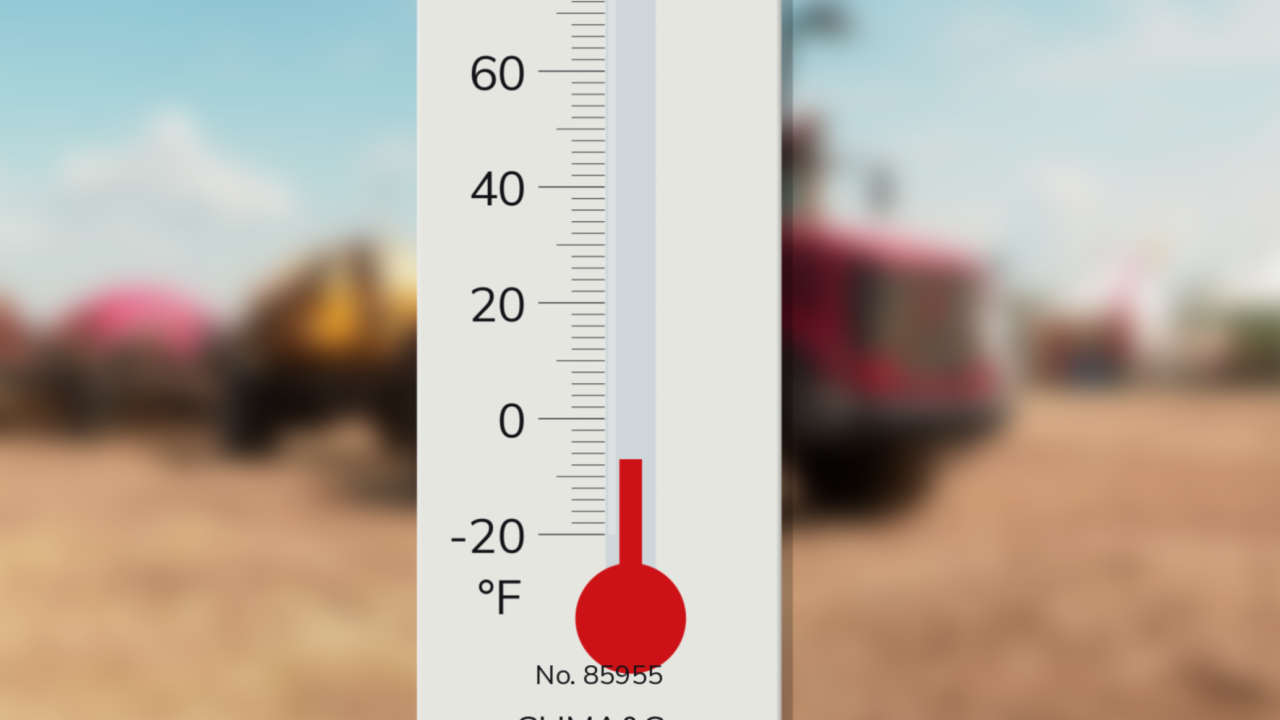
-7 (°F)
